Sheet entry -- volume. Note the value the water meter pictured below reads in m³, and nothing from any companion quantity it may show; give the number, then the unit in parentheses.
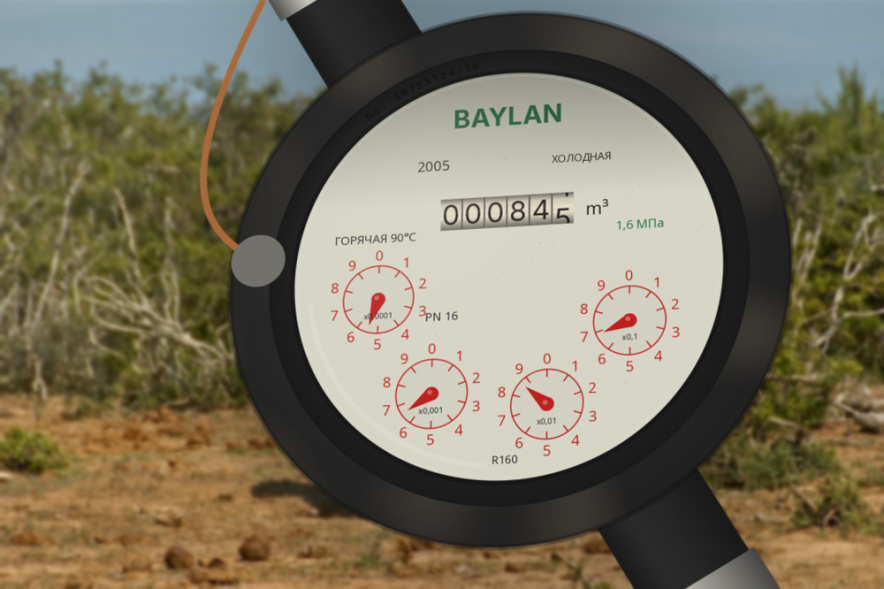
844.6865 (m³)
